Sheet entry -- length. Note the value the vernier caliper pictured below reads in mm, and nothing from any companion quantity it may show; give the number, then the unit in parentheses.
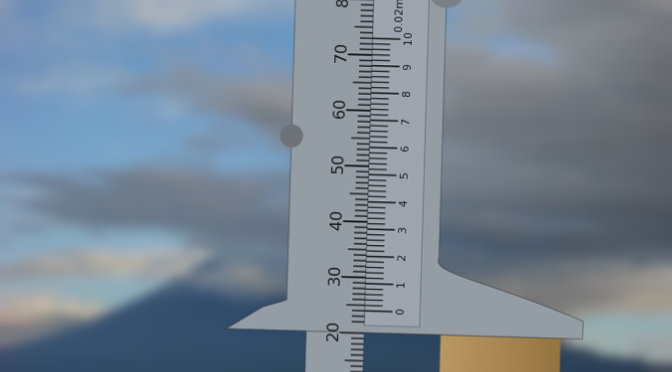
24.0 (mm)
